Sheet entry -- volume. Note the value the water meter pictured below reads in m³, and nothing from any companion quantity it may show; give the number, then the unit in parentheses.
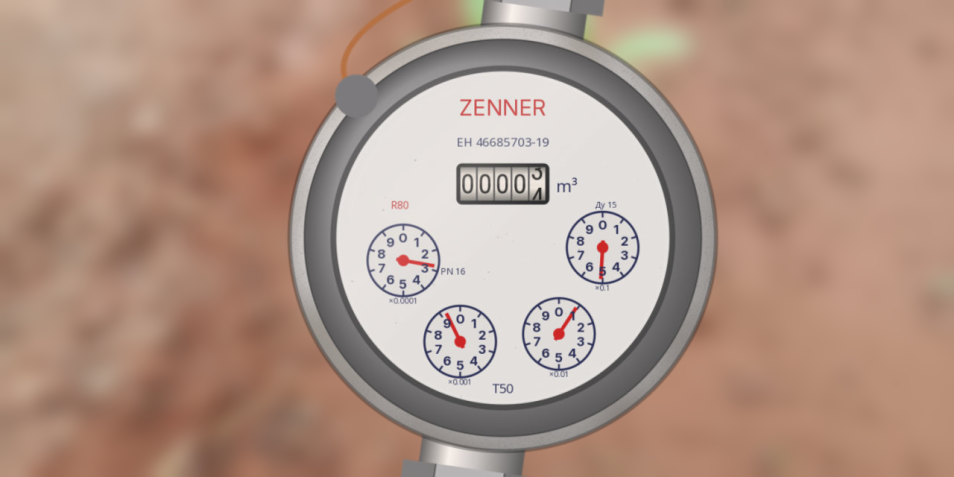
3.5092 (m³)
